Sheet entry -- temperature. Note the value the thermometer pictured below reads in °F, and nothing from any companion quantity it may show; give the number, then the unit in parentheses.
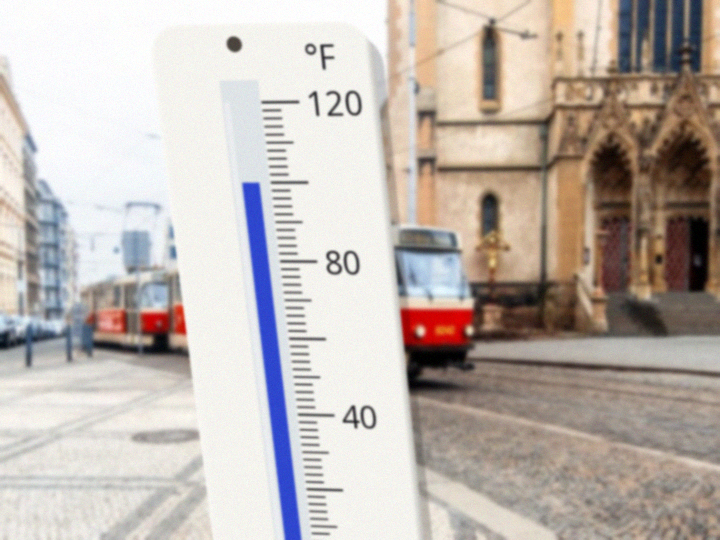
100 (°F)
